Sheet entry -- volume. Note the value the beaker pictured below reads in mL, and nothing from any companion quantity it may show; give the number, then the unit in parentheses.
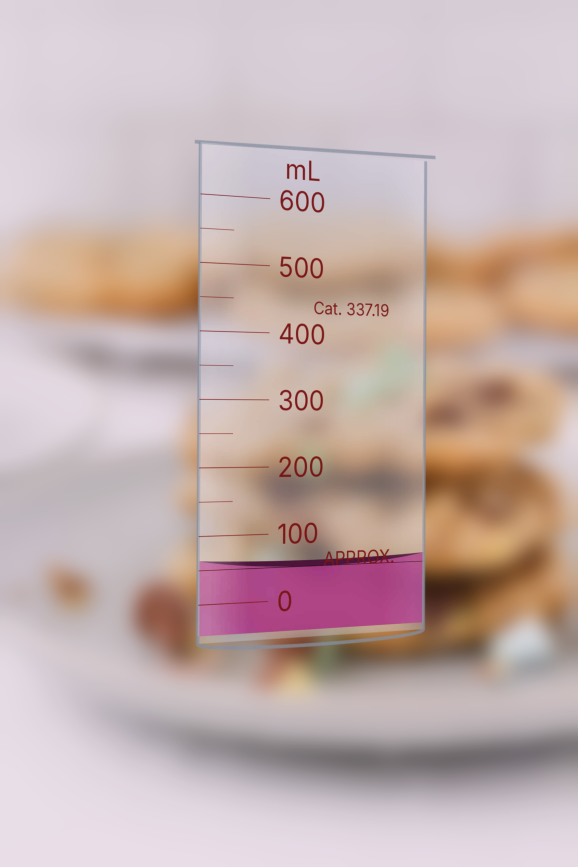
50 (mL)
